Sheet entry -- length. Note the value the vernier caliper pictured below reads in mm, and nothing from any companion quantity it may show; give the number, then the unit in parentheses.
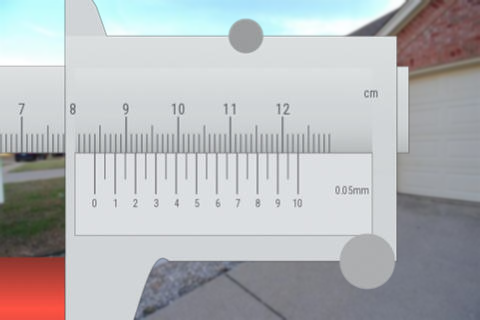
84.0 (mm)
